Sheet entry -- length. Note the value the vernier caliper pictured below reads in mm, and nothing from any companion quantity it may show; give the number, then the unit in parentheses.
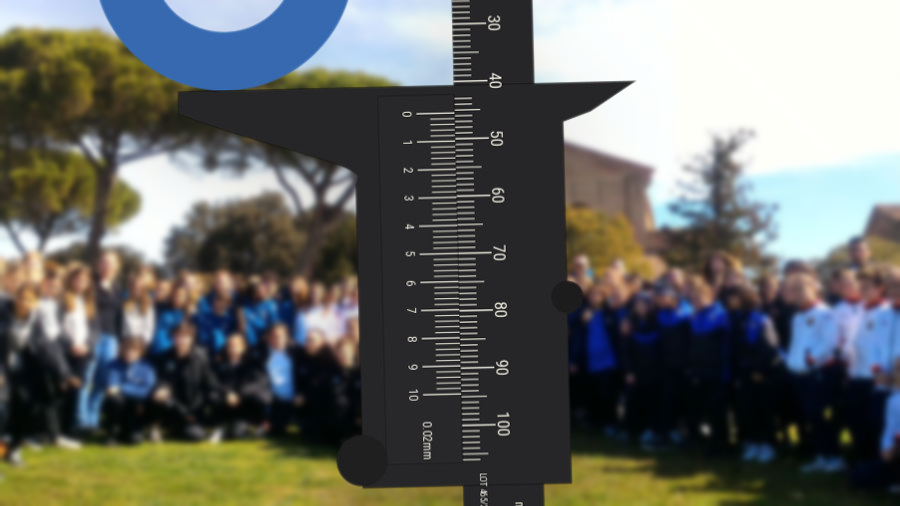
45.5 (mm)
